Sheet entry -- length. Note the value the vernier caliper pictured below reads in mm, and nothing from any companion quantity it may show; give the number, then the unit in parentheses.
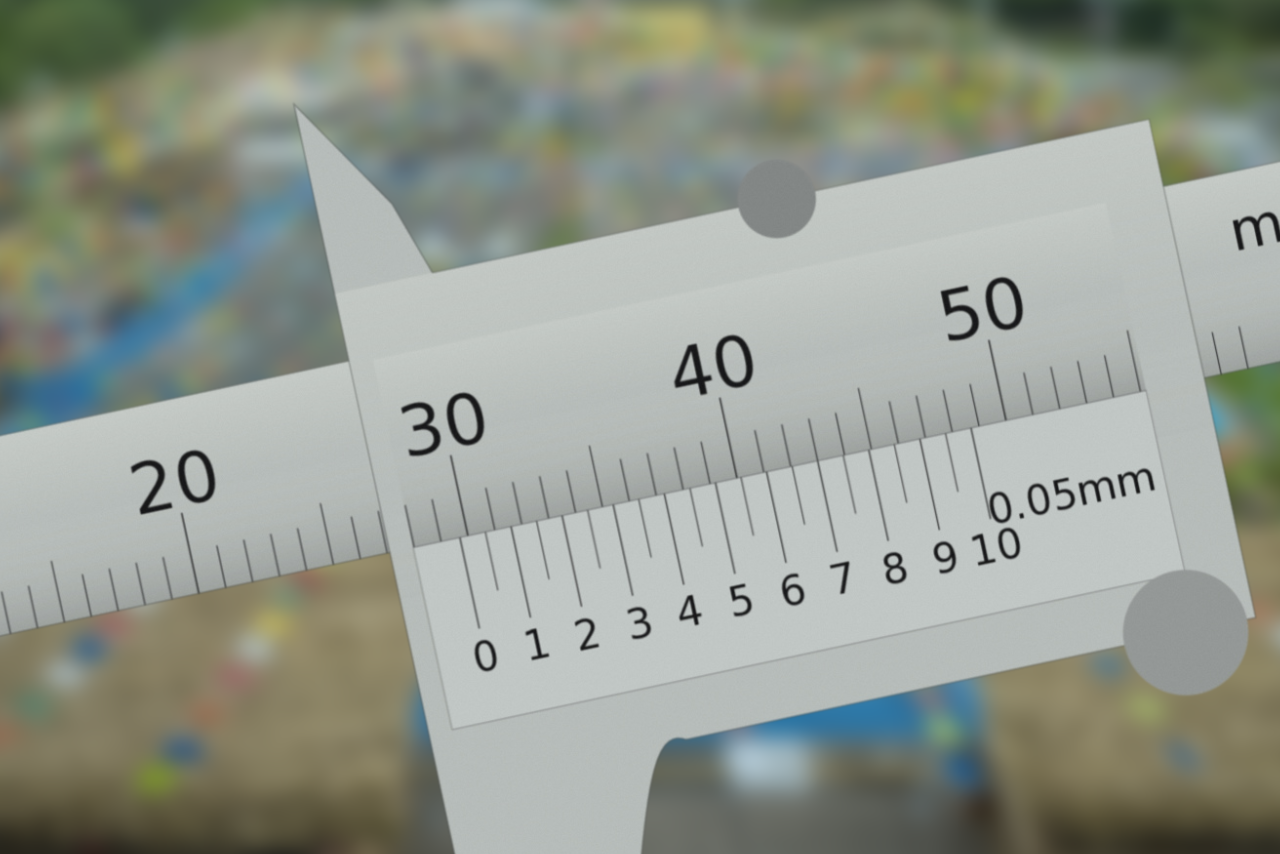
29.70 (mm)
